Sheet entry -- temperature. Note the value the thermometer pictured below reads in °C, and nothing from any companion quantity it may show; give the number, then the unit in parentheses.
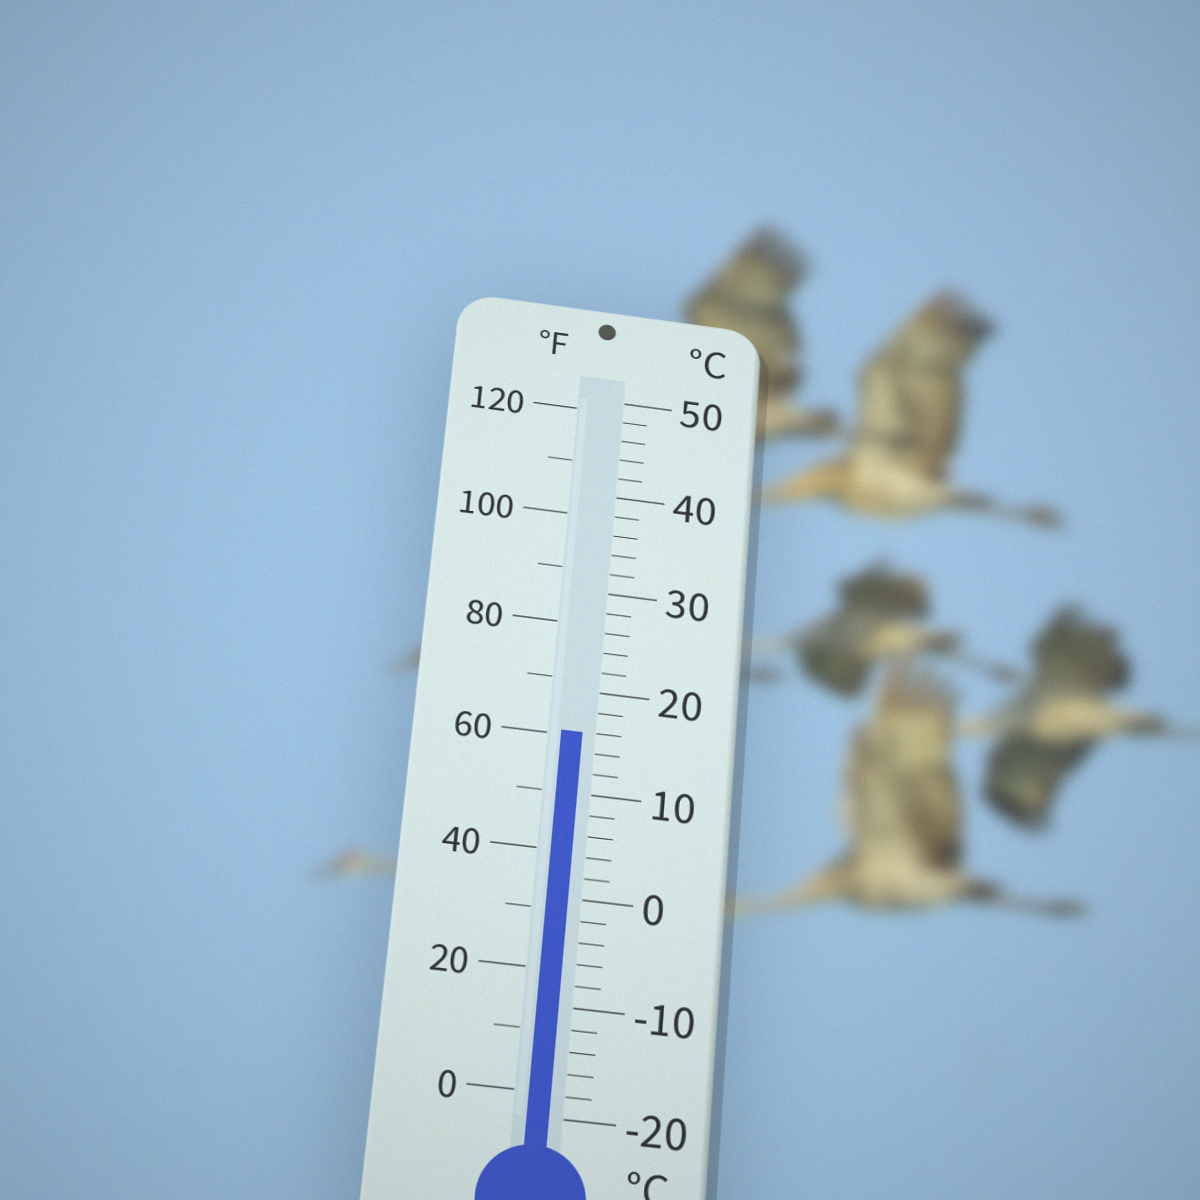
16 (°C)
